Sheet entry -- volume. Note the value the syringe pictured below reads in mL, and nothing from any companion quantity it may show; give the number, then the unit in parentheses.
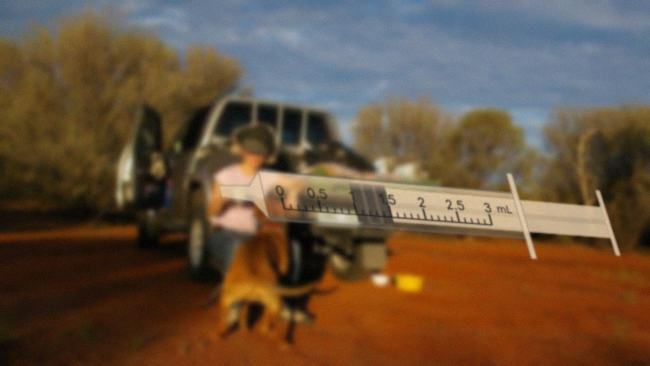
1 (mL)
